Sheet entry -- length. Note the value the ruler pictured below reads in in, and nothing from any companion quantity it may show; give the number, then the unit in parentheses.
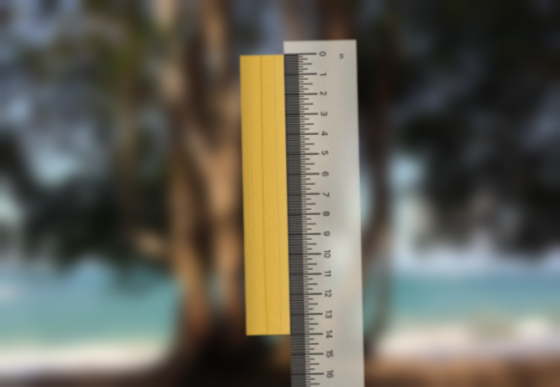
14 (in)
